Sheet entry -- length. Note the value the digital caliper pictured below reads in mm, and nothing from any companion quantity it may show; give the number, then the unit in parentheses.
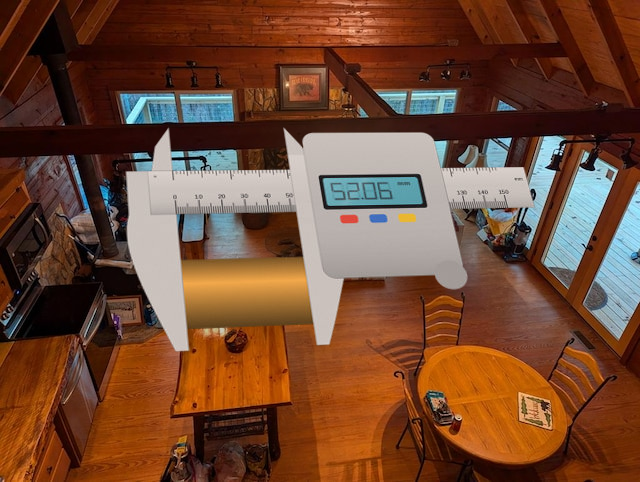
52.06 (mm)
